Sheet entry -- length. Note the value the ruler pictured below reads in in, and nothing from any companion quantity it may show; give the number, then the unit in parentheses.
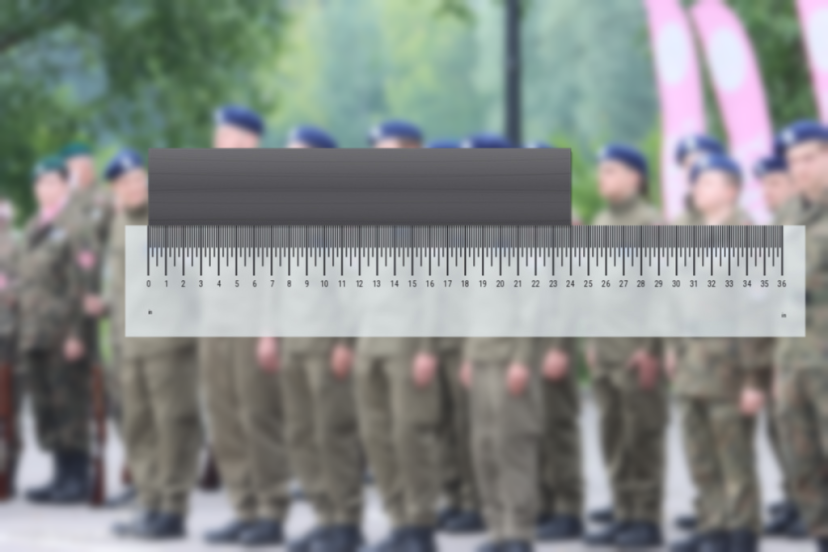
24 (in)
